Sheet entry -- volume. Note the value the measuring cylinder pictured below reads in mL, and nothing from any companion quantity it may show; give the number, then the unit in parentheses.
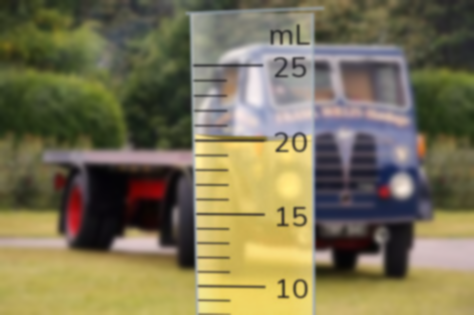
20 (mL)
